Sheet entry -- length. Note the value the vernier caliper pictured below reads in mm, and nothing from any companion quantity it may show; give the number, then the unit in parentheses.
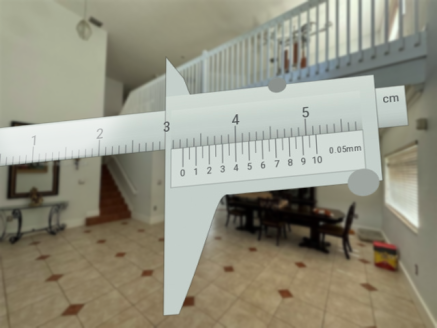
32.4 (mm)
